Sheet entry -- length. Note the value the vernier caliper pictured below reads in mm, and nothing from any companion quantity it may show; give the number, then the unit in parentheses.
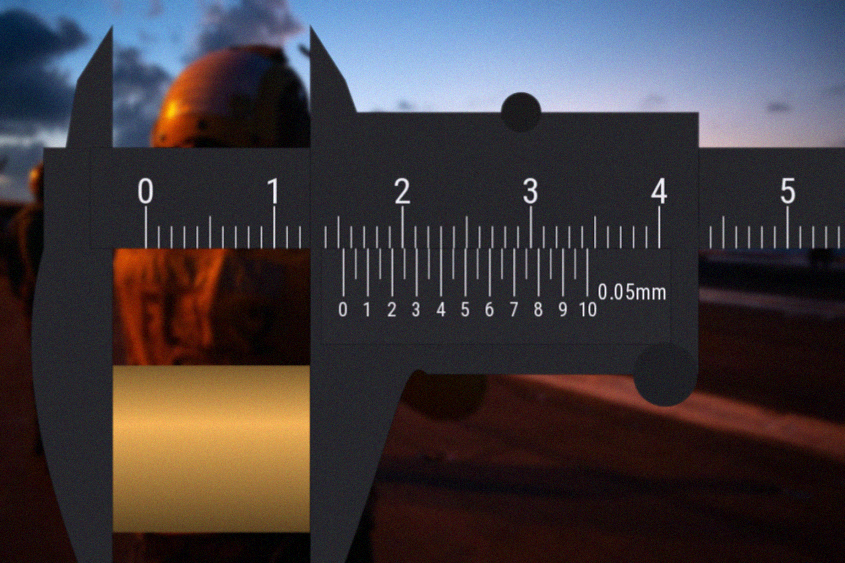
15.4 (mm)
